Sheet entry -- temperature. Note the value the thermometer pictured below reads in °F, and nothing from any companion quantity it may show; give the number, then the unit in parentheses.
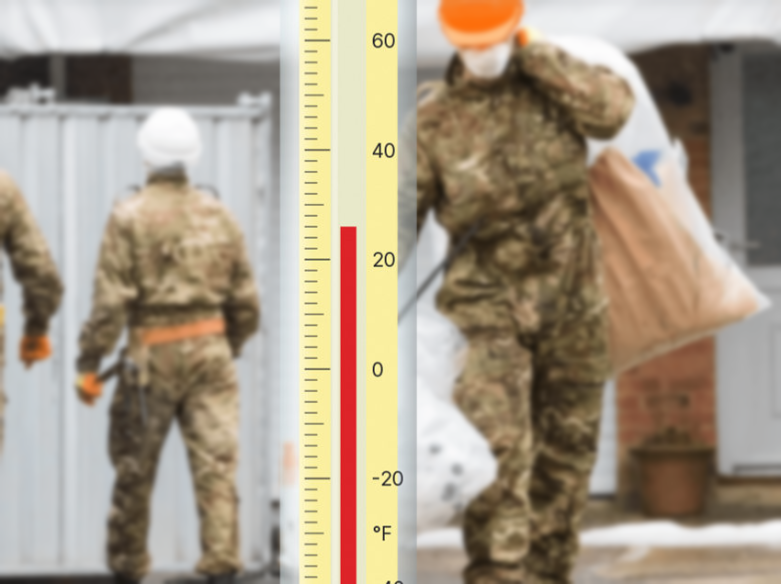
26 (°F)
